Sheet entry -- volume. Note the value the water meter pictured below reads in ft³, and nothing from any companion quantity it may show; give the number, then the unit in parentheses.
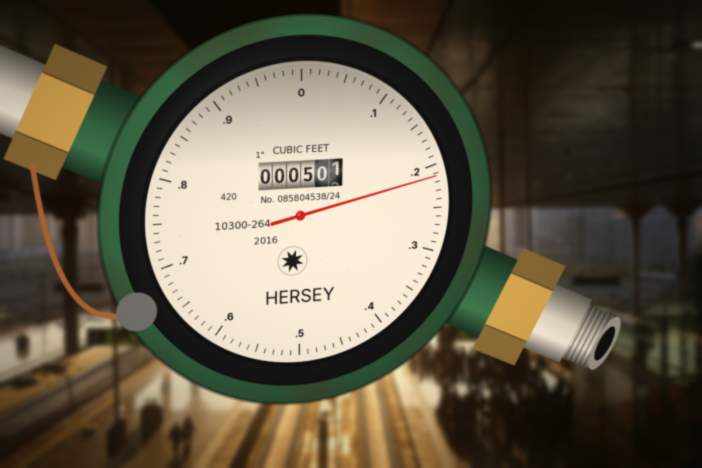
501.21 (ft³)
